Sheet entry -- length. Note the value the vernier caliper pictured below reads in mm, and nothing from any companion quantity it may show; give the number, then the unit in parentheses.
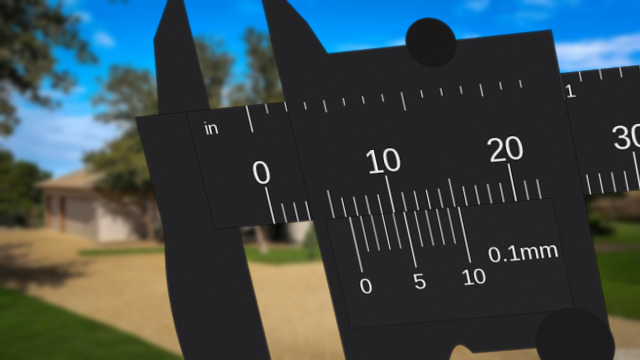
6.3 (mm)
